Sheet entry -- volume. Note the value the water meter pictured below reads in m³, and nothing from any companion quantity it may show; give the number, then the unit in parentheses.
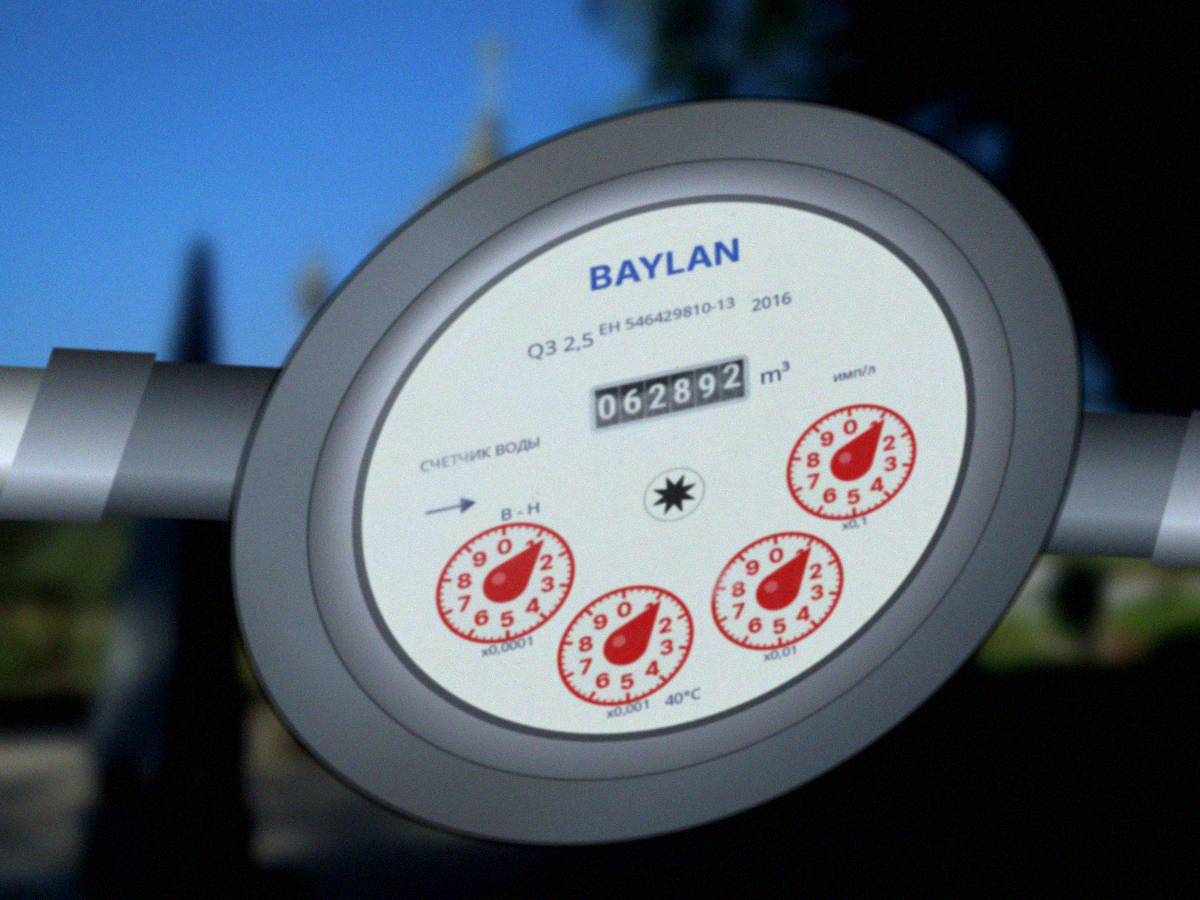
62892.1111 (m³)
